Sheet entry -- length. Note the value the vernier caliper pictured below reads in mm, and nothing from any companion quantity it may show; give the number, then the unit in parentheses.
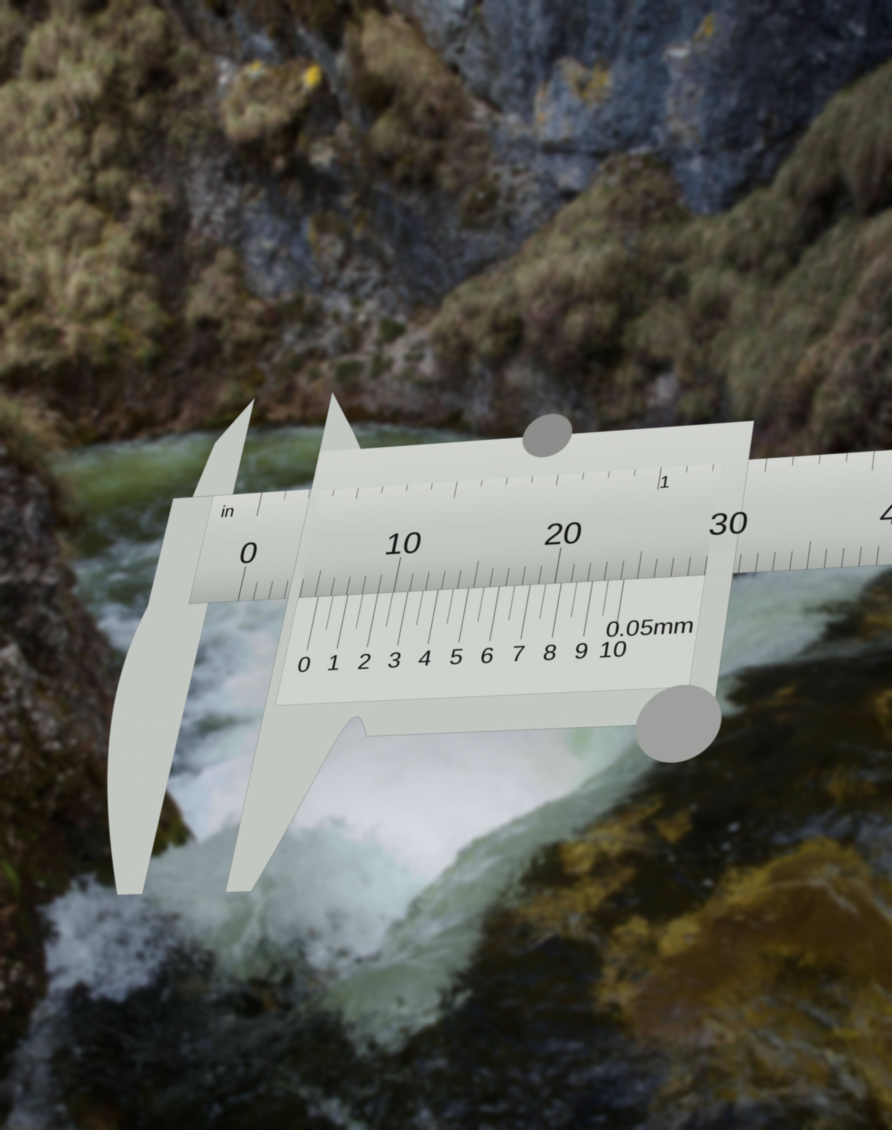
5.2 (mm)
